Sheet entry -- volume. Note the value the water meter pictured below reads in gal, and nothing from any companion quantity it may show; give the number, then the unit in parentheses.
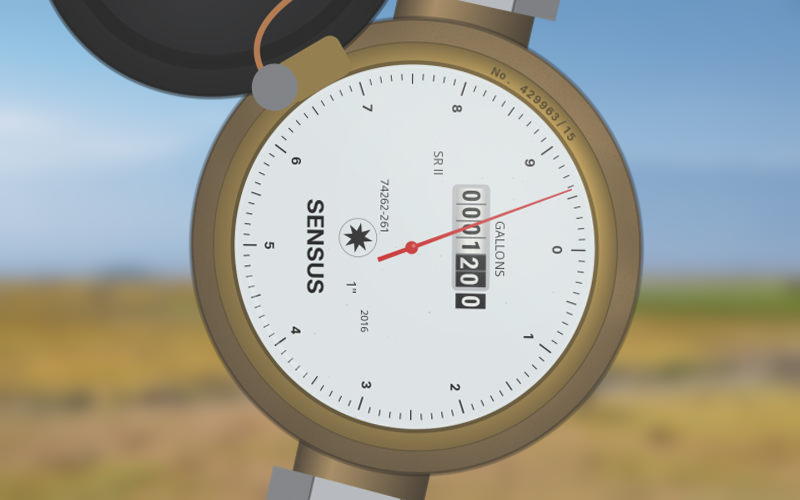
1199.4 (gal)
